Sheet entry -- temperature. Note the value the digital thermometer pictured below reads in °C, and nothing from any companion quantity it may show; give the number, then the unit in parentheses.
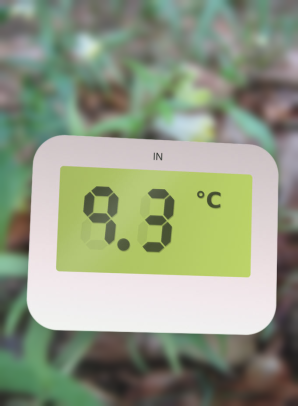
9.3 (°C)
